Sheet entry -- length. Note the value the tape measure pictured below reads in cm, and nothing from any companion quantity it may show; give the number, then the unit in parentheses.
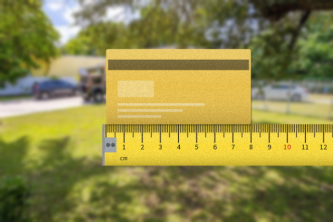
8 (cm)
